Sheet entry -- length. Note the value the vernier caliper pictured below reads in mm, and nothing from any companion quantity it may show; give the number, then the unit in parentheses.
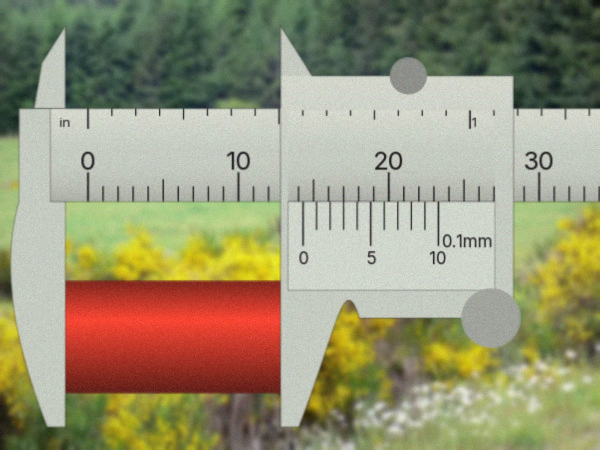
14.3 (mm)
